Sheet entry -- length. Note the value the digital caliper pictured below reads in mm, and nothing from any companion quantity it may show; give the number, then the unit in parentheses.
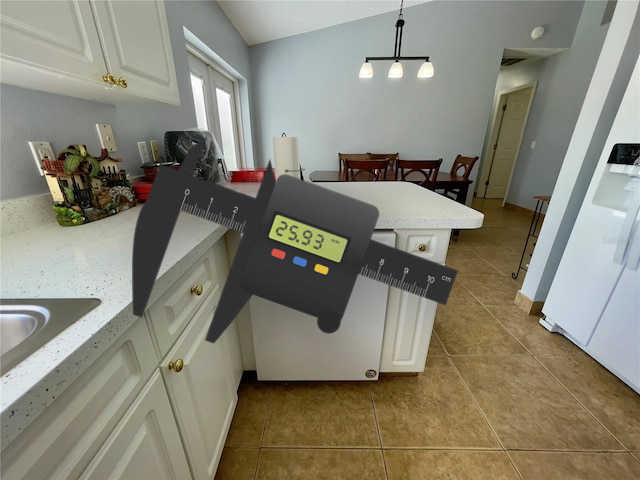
25.93 (mm)
